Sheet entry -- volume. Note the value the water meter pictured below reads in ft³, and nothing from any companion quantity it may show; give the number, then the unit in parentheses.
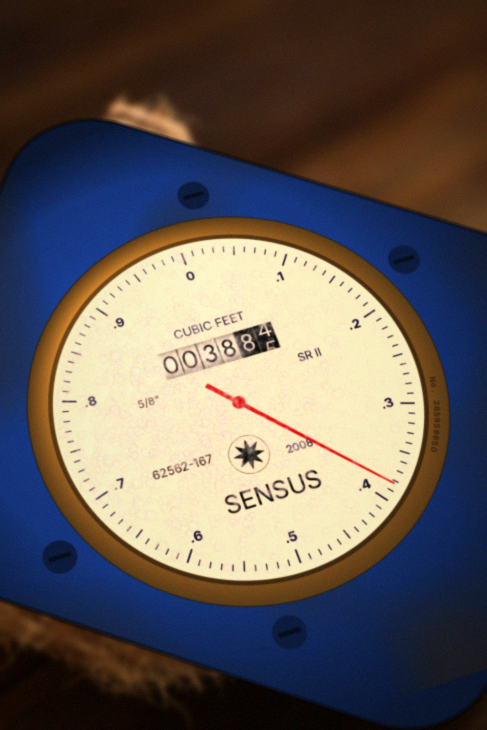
3884.38 (ft³)
